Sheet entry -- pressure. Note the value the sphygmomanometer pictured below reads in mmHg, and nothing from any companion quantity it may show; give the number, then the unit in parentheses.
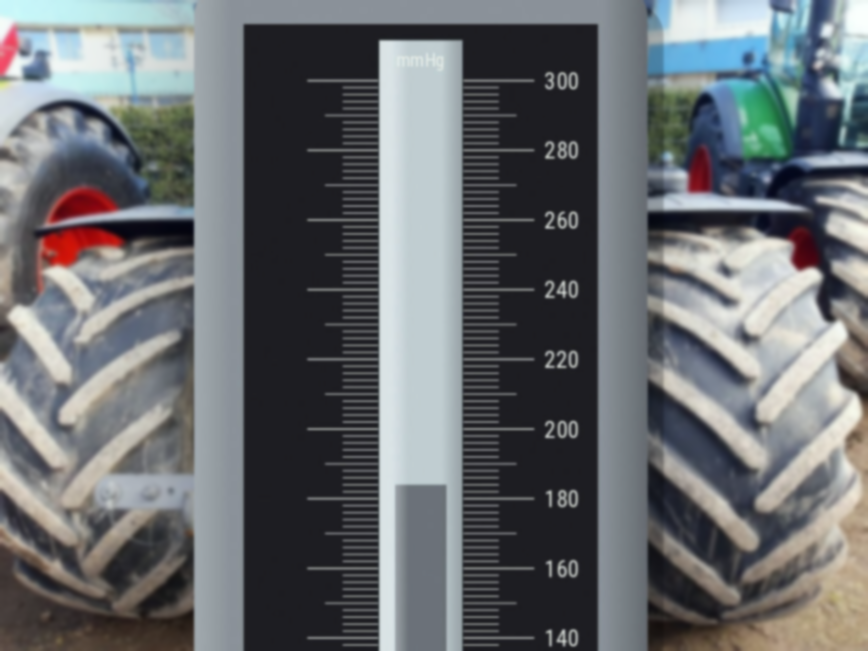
184 (mmHg)
